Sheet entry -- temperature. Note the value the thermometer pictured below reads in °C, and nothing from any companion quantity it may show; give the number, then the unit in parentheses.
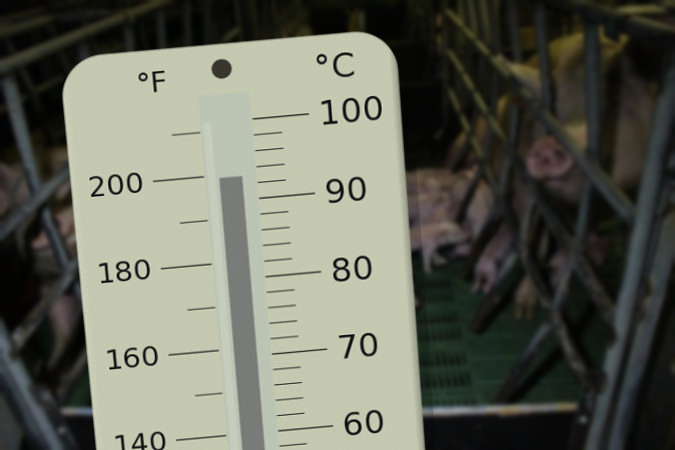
93 (°C)
